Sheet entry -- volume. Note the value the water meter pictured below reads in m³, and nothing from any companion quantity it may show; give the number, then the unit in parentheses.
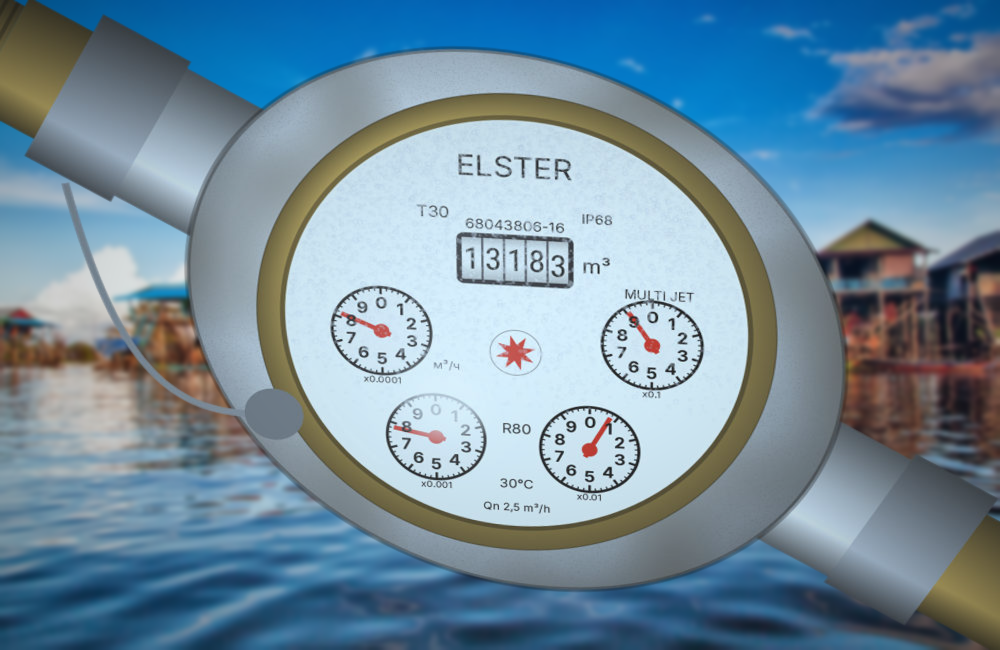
13182.9078 (m³)
